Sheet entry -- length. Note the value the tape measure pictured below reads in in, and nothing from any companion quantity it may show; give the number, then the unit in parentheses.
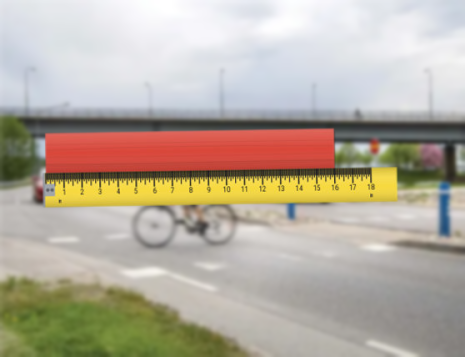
16 (in)
